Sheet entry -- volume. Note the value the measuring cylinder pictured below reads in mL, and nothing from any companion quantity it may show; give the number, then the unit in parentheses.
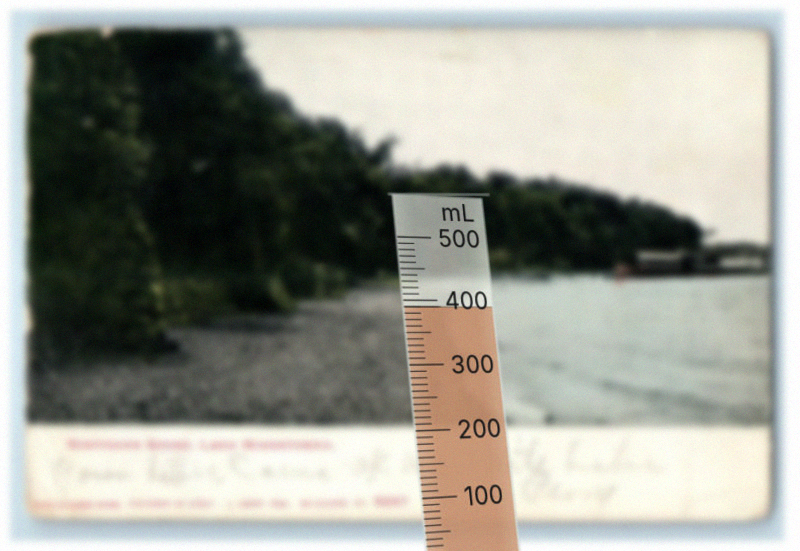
390 (mL)
